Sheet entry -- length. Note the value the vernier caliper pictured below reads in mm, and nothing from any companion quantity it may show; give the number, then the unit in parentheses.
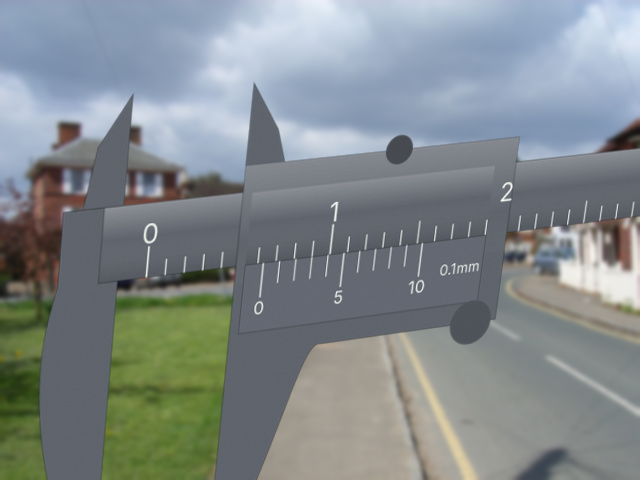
6.3 (mm)
